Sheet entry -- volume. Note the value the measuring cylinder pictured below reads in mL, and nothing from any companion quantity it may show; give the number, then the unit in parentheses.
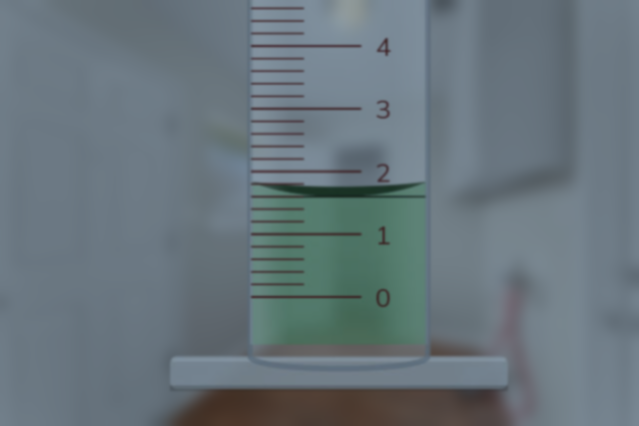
1.6 (mL)
